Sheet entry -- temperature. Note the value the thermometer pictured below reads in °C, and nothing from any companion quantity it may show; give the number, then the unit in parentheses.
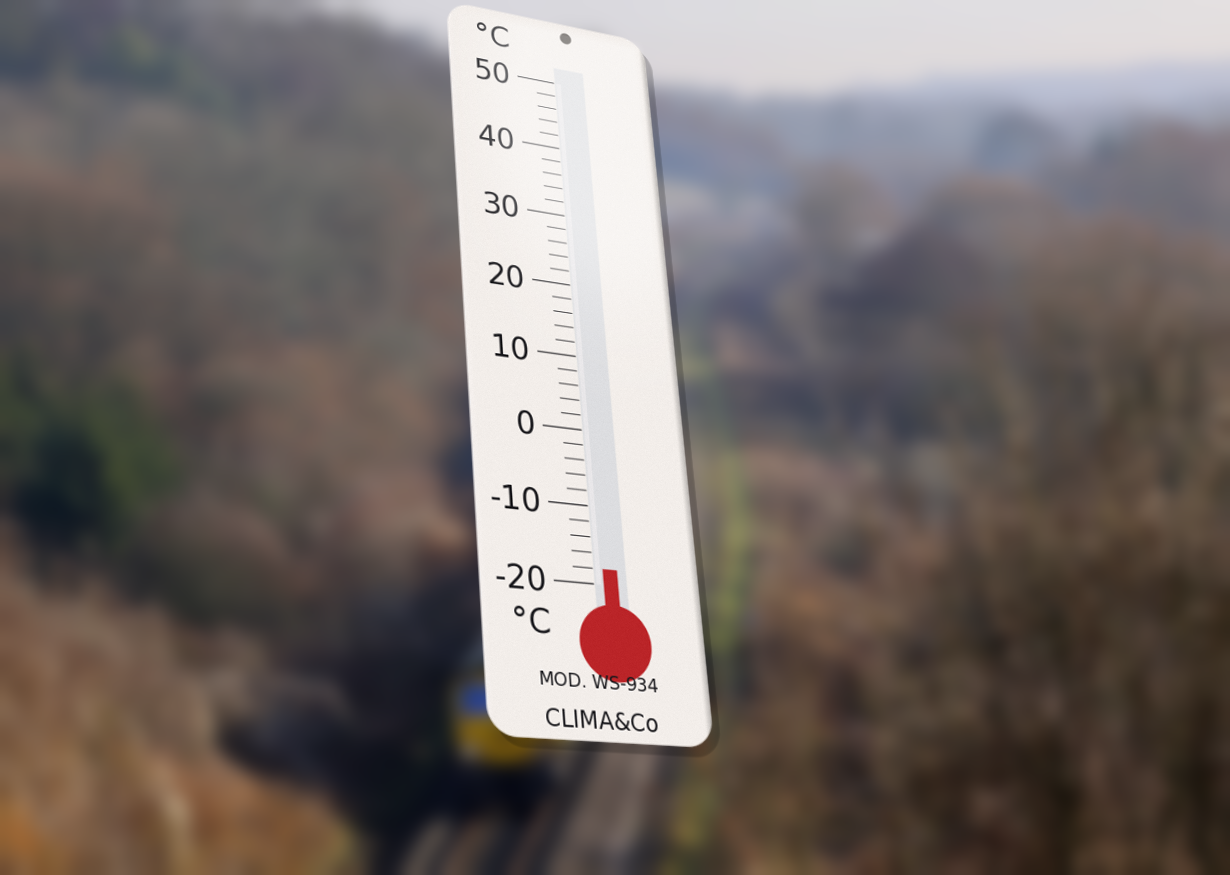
-18 (°C)
